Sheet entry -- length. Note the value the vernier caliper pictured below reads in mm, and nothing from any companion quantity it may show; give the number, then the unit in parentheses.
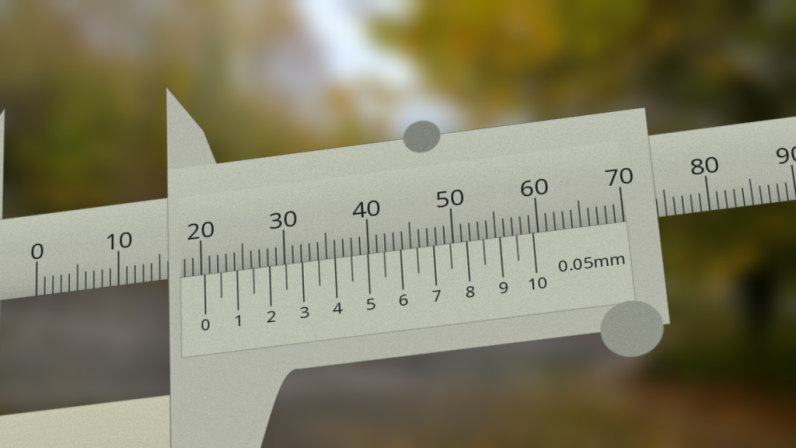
20.4 (mm)
